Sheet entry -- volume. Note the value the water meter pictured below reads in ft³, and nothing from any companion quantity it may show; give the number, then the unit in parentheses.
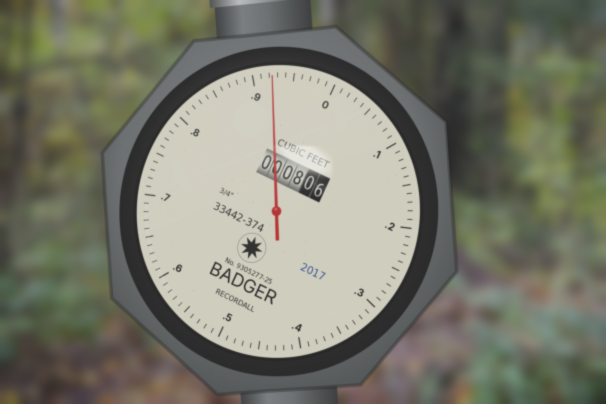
805.92 (ft³)
